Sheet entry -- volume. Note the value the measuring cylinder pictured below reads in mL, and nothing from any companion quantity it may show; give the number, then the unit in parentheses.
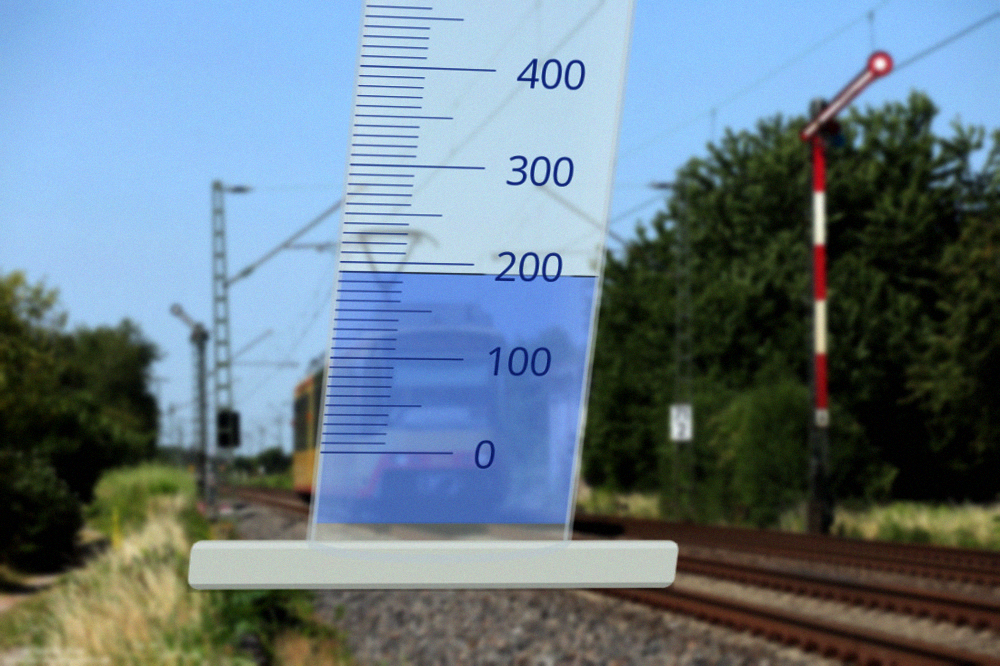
190 (mL)
